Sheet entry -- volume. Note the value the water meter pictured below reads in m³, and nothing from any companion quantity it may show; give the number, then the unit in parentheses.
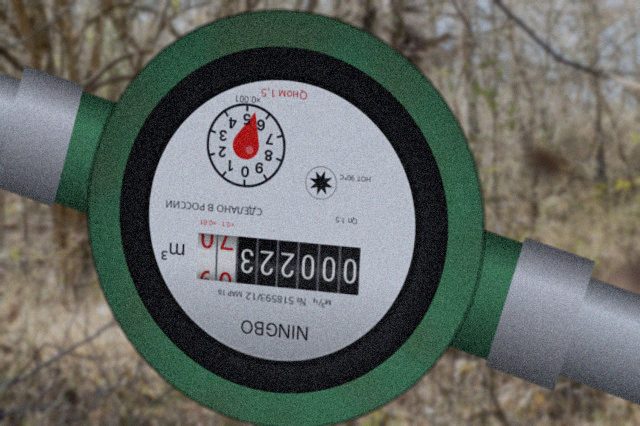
223.695 (m³)
